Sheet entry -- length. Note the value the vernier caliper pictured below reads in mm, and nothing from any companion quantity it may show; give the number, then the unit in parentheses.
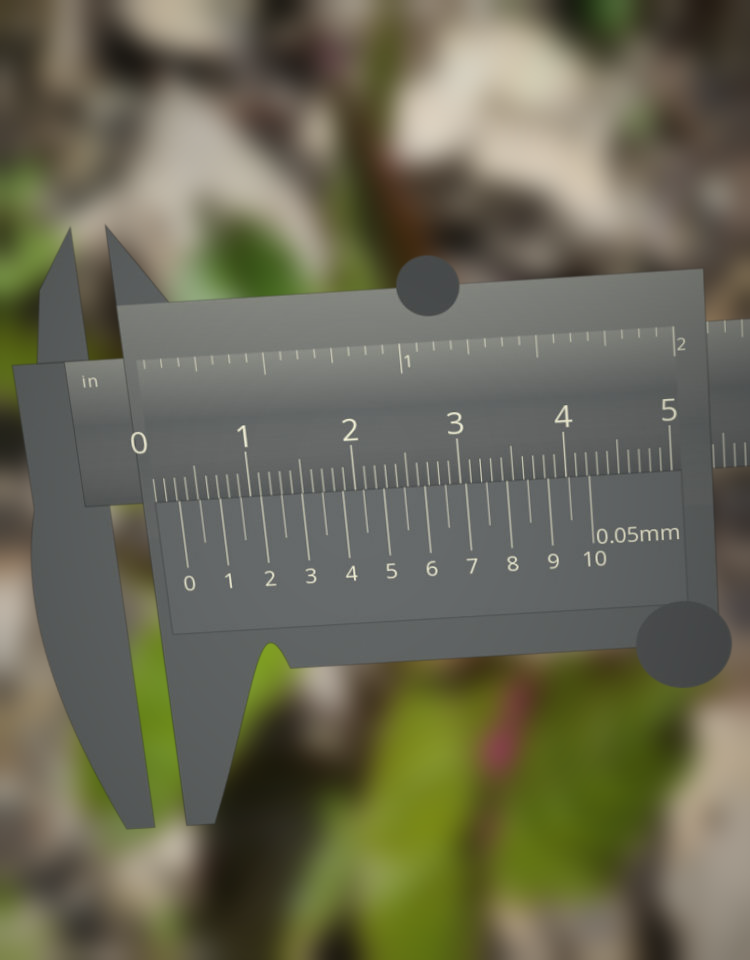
3.2 (mm)
